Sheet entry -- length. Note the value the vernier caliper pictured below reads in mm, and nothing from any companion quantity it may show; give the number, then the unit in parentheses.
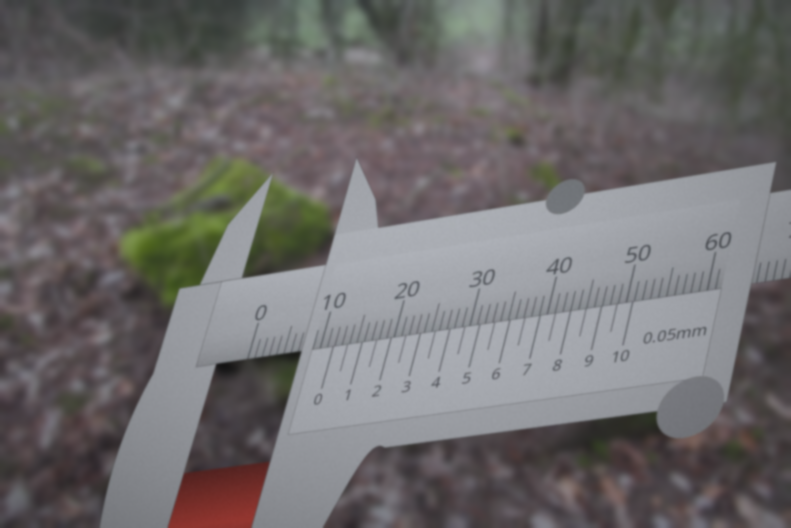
11.8 (mm)
